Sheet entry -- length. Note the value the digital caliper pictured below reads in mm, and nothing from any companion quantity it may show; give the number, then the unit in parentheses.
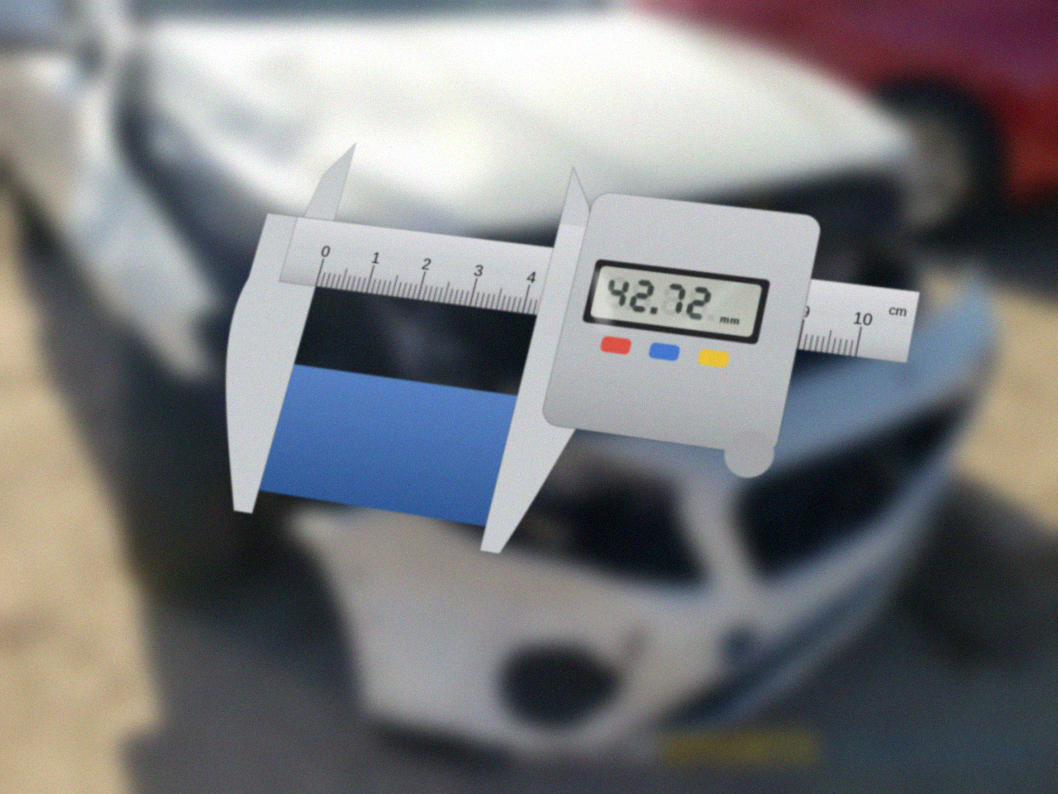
42.72 (mm)
